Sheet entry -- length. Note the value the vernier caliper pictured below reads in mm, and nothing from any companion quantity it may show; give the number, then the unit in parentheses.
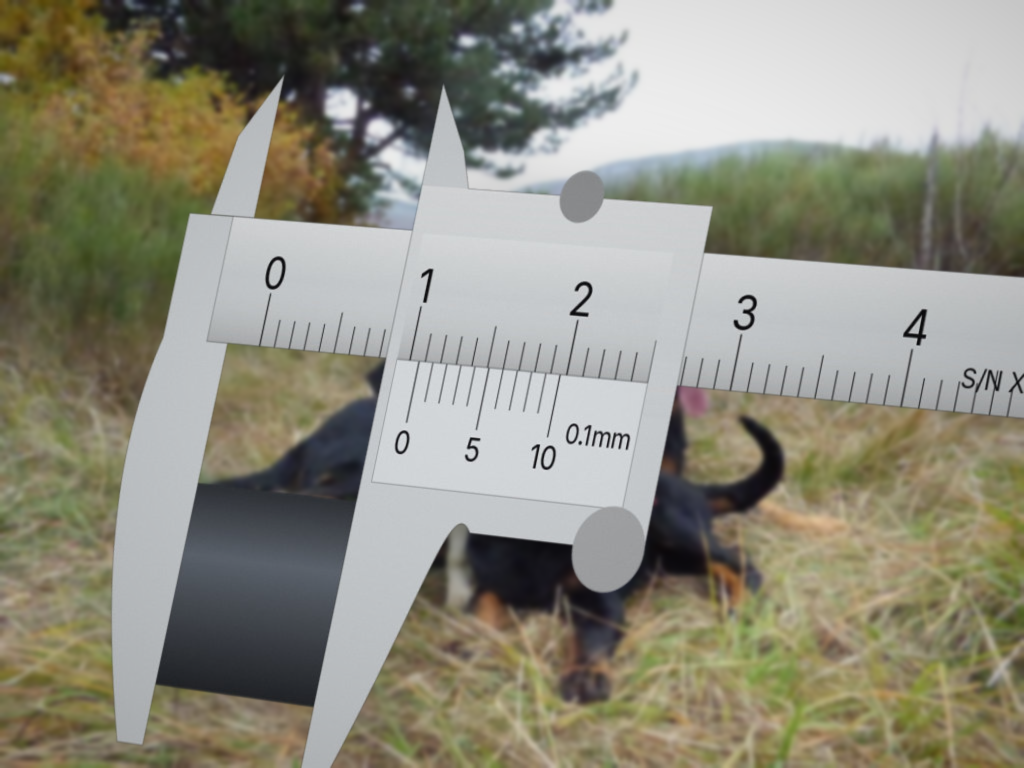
10.6 (mm)
